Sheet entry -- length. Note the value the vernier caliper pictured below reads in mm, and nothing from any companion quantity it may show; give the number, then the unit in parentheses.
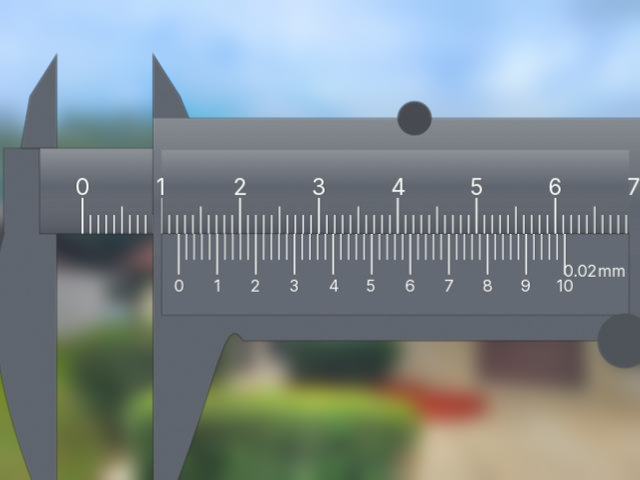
12.2 (mm)
